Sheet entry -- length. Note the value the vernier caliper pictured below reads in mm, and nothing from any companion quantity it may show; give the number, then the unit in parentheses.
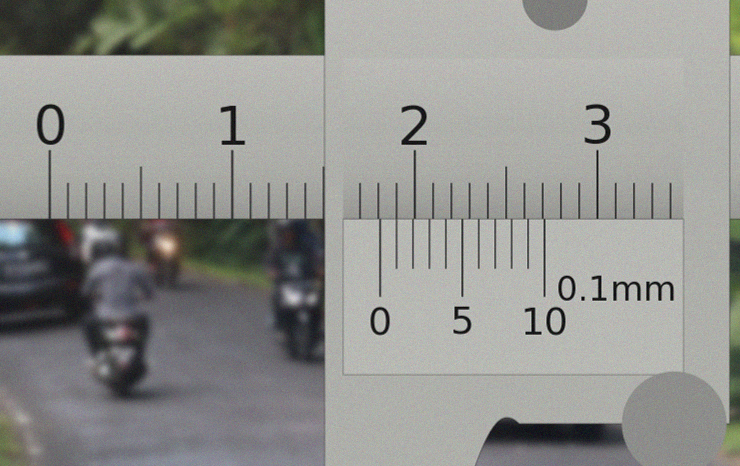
18.1 (mm)
